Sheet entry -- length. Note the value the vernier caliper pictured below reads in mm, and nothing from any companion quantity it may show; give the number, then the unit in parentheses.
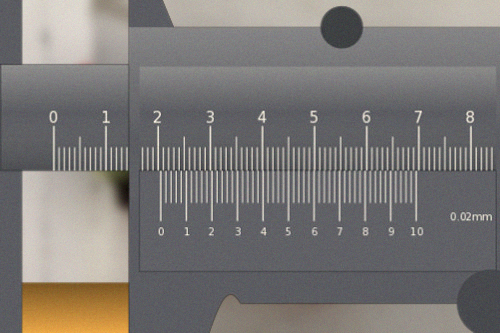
20.5 (mm)
